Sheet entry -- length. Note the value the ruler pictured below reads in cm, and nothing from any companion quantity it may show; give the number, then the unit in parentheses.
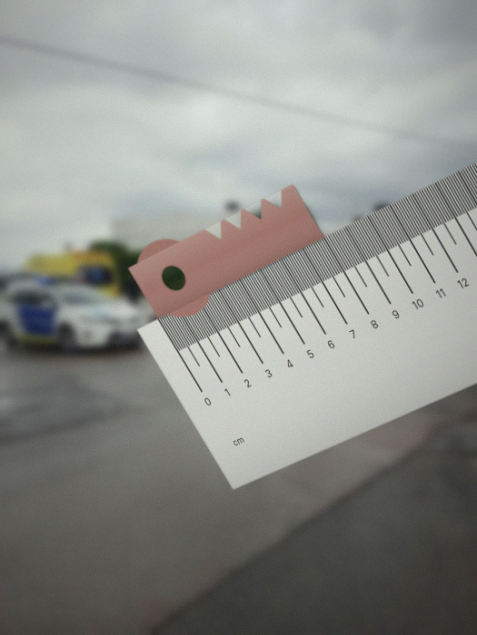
8 (cm)
